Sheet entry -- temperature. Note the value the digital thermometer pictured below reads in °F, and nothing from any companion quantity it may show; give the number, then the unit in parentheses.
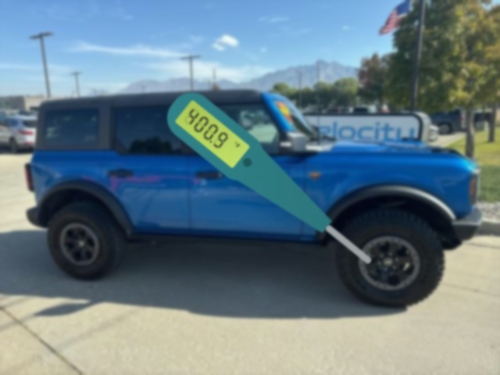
400.9 (°F)
